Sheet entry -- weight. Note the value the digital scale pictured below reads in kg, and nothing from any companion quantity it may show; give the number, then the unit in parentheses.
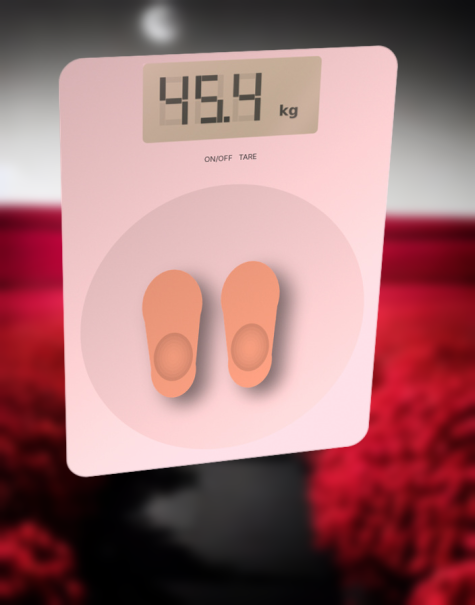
45.4 (kg)
